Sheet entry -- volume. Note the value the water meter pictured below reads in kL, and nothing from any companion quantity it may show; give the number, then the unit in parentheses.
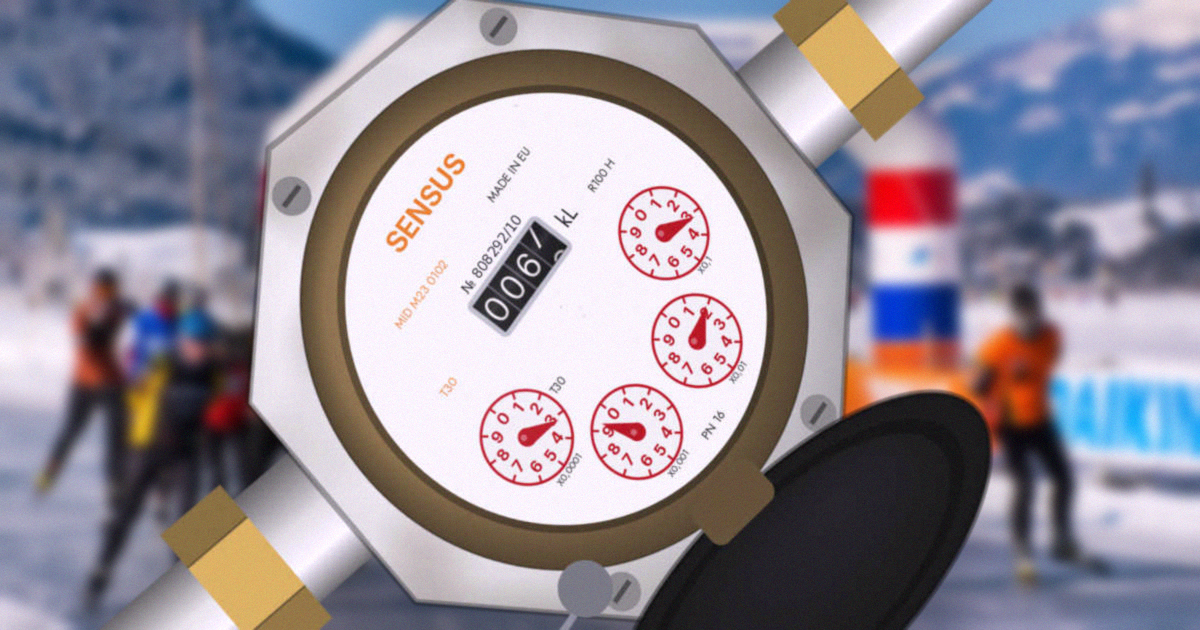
67.3193 (kL)
